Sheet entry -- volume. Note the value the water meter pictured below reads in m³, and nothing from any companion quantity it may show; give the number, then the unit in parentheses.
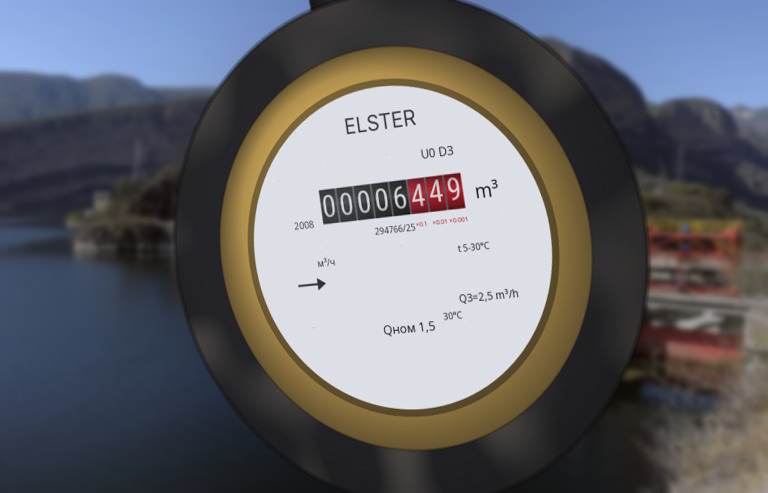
6.449 (m³)
